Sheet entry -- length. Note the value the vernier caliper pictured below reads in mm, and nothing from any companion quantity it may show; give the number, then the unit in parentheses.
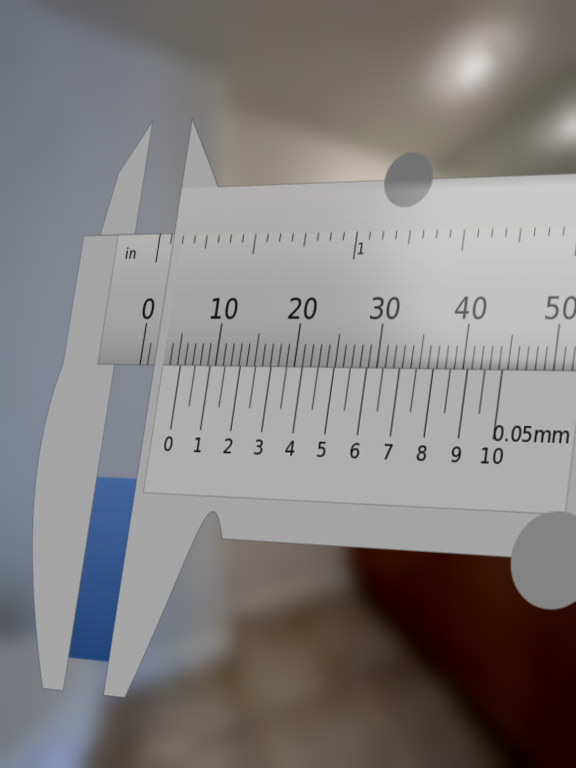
5.4 (mm)
